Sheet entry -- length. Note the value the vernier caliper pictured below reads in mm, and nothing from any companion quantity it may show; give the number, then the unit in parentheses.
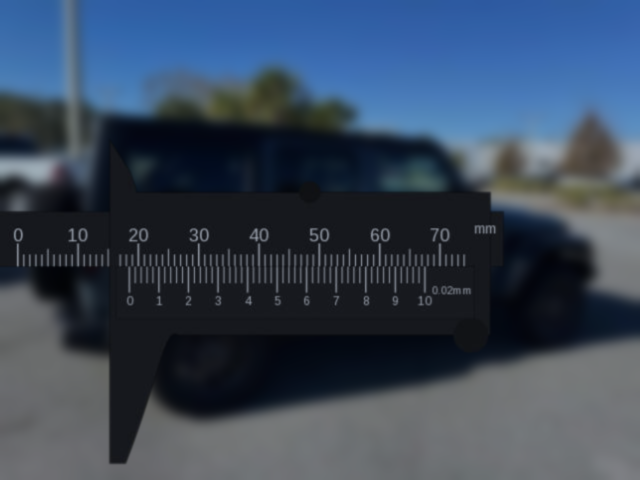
18.5 (mm)
